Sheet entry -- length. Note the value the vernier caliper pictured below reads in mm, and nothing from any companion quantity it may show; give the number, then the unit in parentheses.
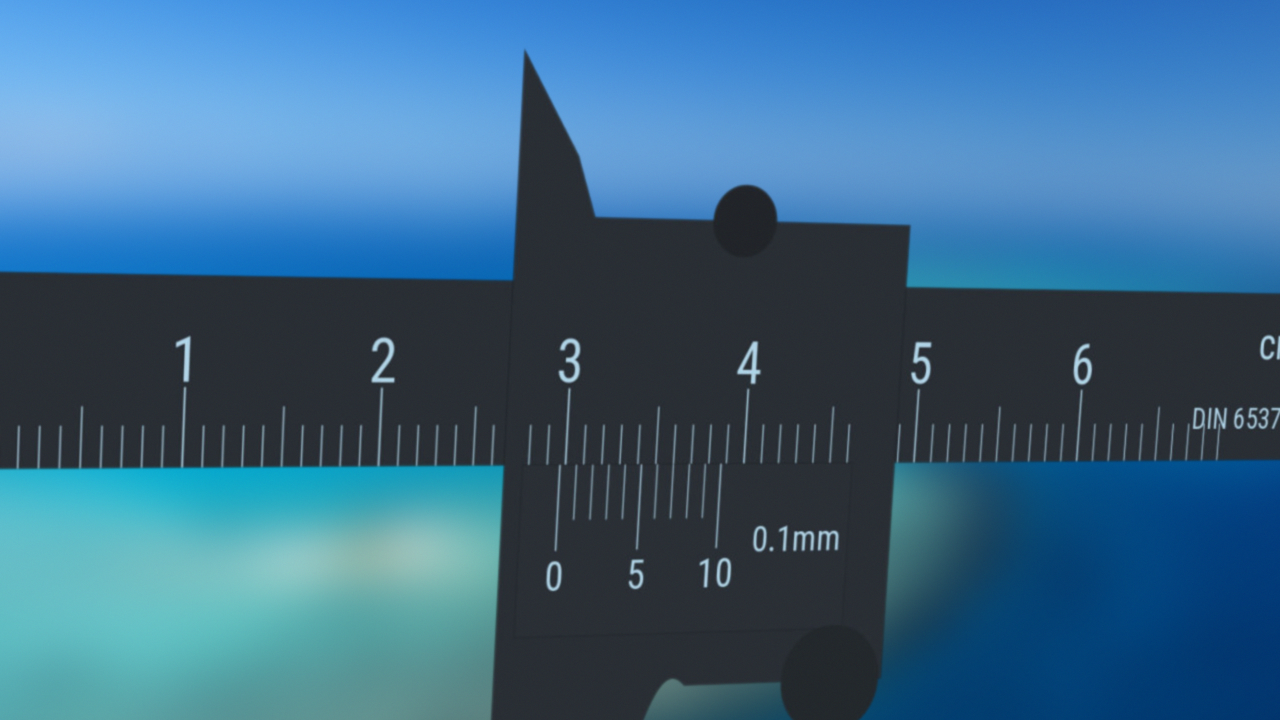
29.7 (mm)
